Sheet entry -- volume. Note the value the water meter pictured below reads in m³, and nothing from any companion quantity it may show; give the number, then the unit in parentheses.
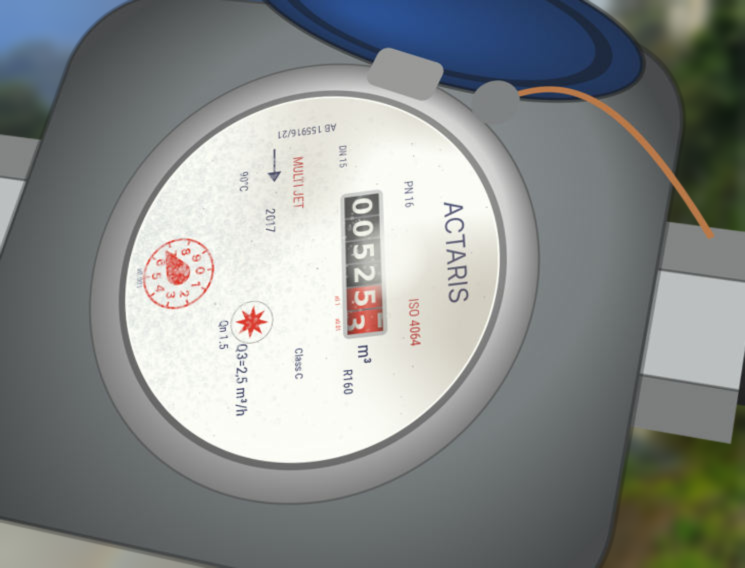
52.526 (m³)
